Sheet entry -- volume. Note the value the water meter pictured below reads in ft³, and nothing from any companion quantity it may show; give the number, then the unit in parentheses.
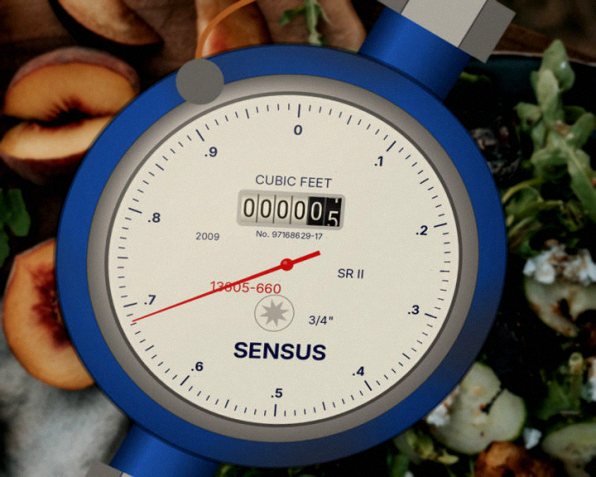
4.68 (ft³)
